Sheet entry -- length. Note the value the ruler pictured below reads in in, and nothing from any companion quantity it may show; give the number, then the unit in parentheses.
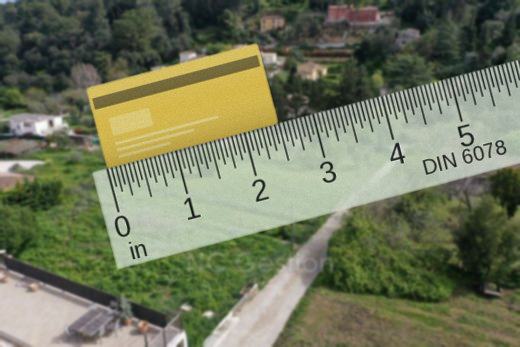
2.5 (in)
